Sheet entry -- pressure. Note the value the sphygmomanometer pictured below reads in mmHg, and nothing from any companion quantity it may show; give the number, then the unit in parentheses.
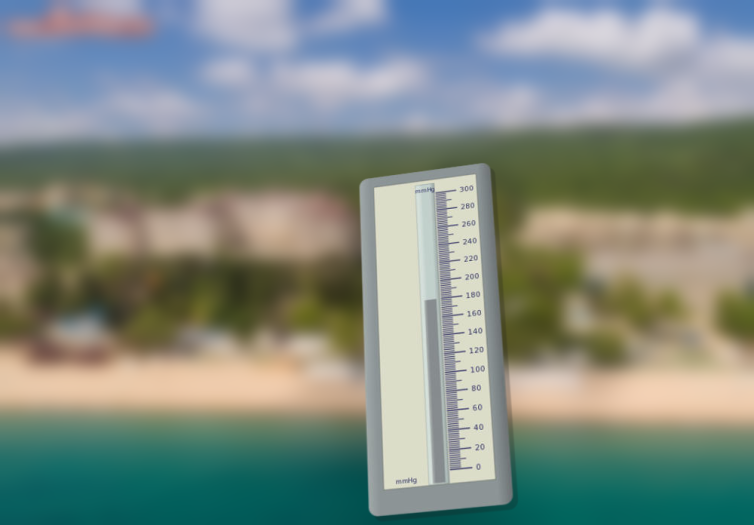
180 (mmHg)
